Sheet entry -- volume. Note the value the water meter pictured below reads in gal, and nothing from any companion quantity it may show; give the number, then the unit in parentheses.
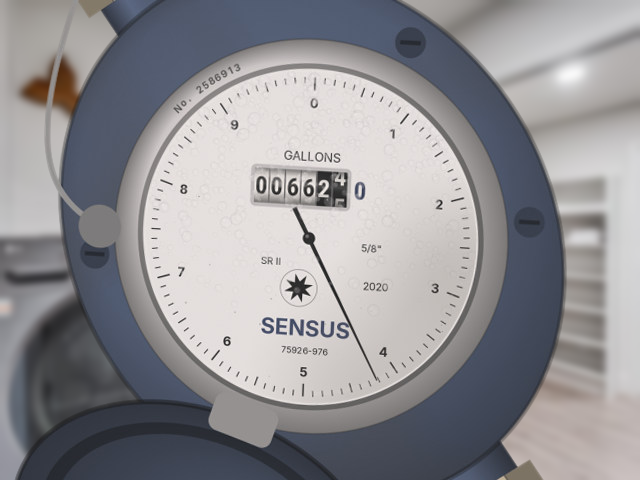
66244.2 (gal)
